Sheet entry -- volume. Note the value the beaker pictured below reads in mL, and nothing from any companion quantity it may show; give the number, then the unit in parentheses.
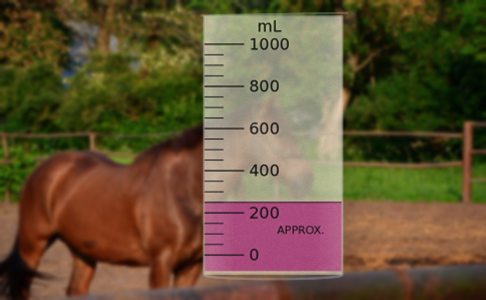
250 (mL)
